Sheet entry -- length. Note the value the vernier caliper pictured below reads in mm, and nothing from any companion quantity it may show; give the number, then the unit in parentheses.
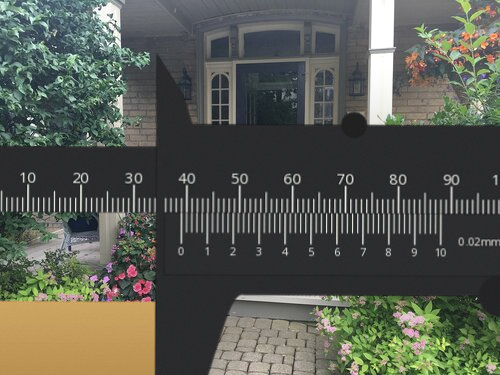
39.0 (mm)
